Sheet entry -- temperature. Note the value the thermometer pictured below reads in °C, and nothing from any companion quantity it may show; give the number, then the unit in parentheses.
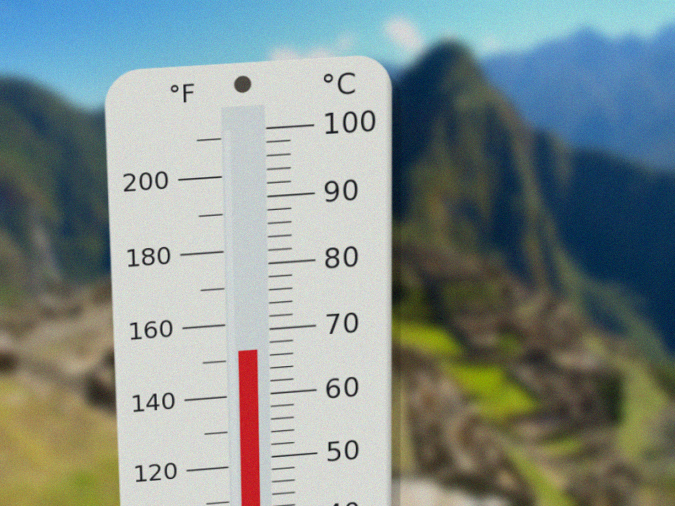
67 (°C)
